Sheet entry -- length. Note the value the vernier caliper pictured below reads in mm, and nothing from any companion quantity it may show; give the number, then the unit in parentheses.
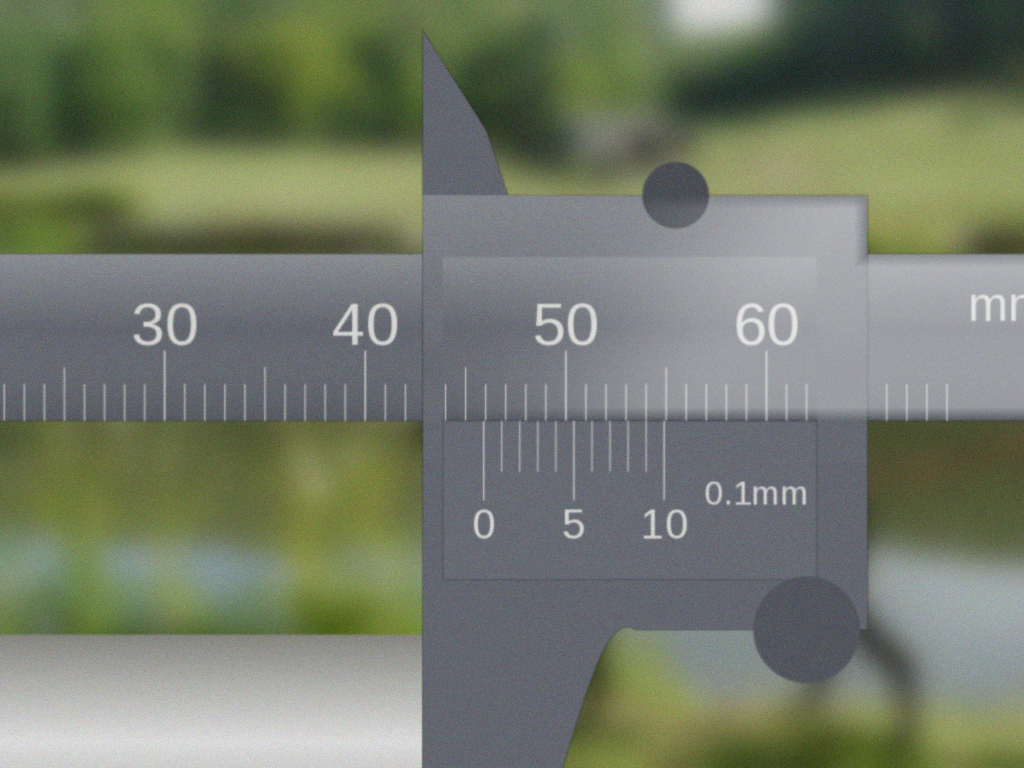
45.9 (mm)
